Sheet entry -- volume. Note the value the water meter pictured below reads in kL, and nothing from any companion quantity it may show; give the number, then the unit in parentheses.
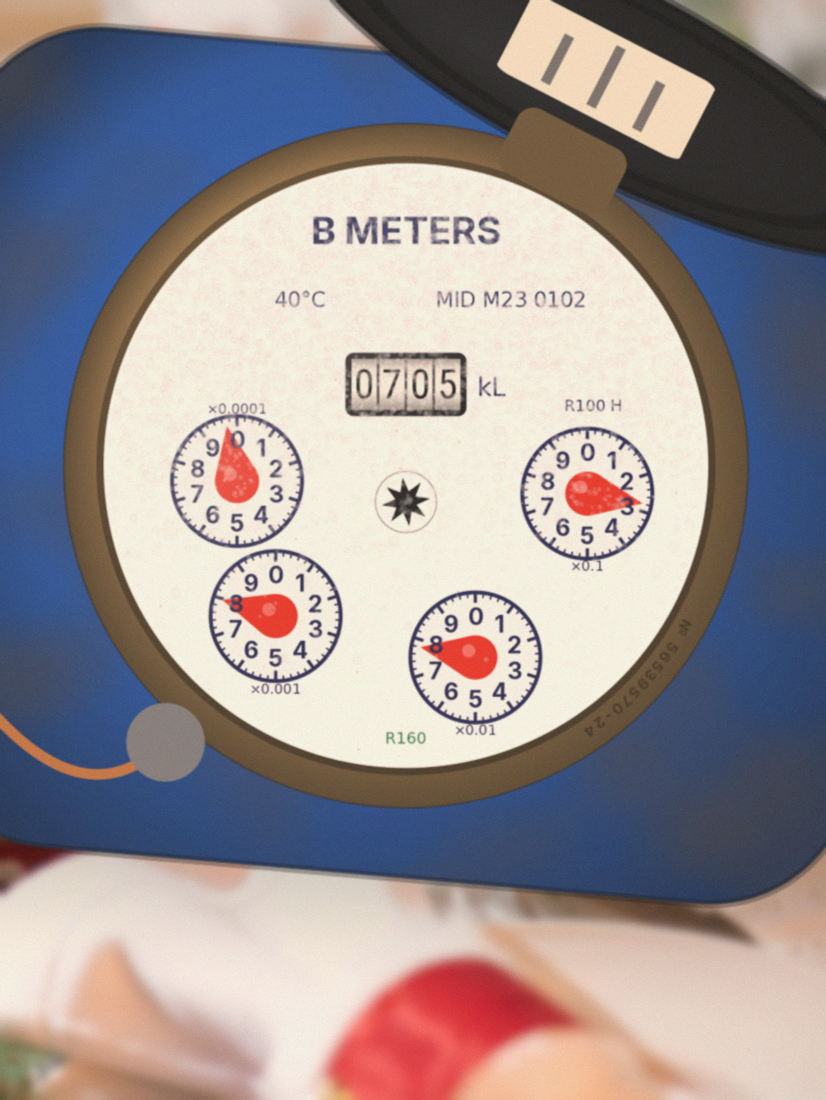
705.2779 (kL)
